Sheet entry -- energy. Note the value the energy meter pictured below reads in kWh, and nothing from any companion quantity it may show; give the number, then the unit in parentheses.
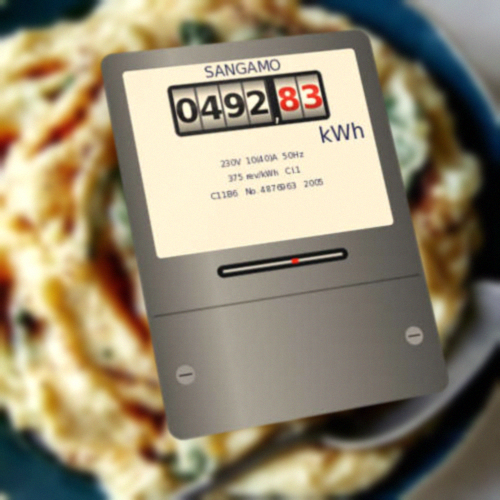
492.83 (kWh)
